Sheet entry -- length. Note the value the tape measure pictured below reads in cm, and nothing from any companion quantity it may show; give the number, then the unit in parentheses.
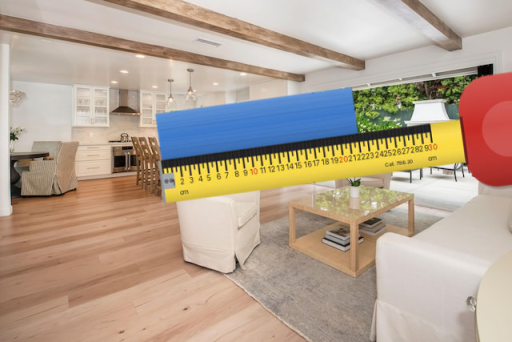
22 (cm)
